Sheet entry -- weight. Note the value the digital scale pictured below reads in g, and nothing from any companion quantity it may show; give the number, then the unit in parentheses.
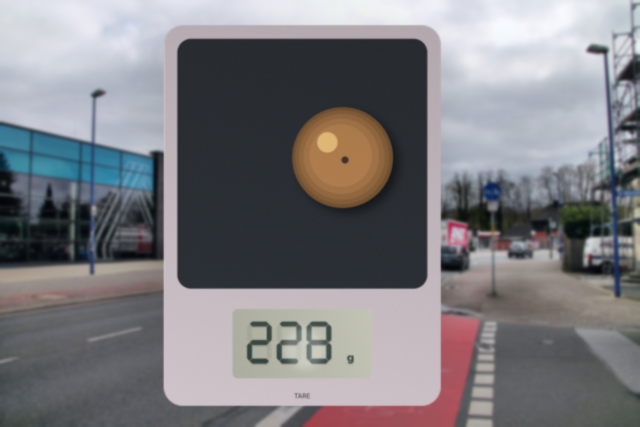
228 (g)
